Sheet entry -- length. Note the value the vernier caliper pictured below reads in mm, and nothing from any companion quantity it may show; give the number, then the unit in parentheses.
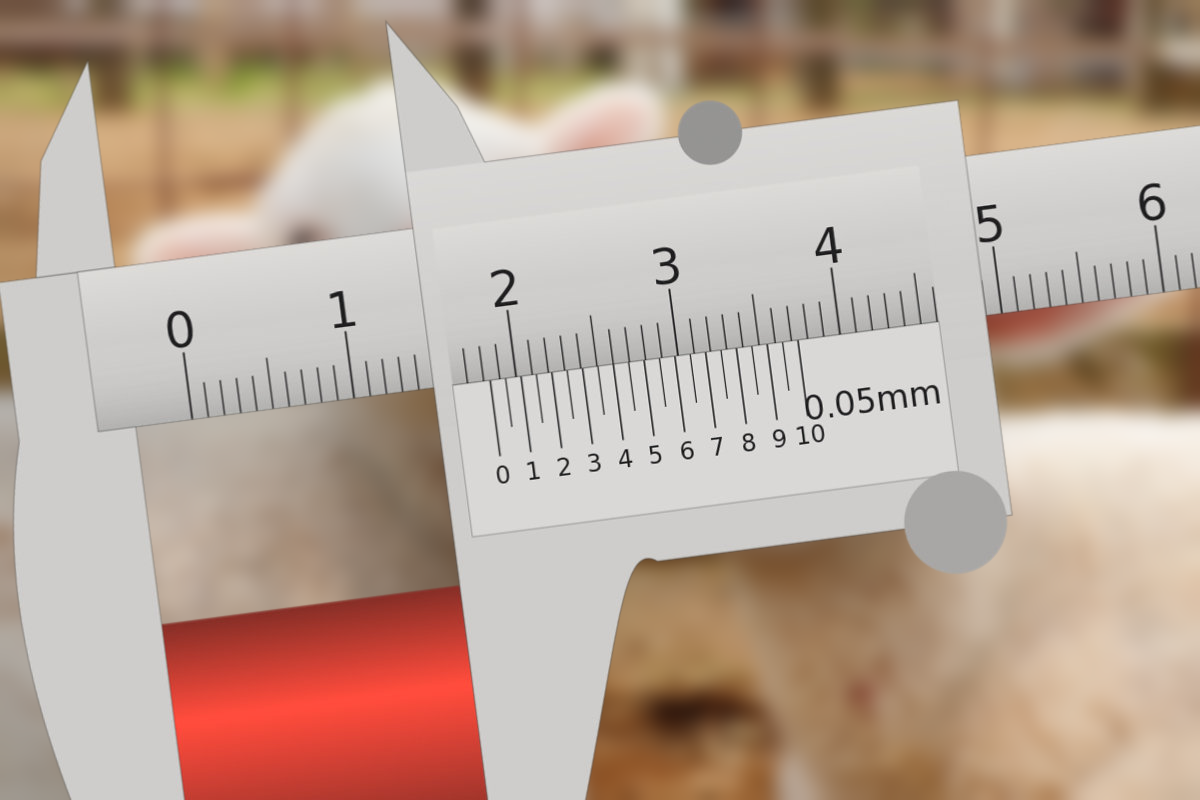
18.4 (mm)
